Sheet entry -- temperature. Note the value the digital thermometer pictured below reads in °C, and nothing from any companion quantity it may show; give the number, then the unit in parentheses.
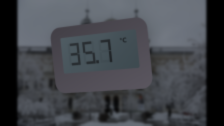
35.7 (°C)
